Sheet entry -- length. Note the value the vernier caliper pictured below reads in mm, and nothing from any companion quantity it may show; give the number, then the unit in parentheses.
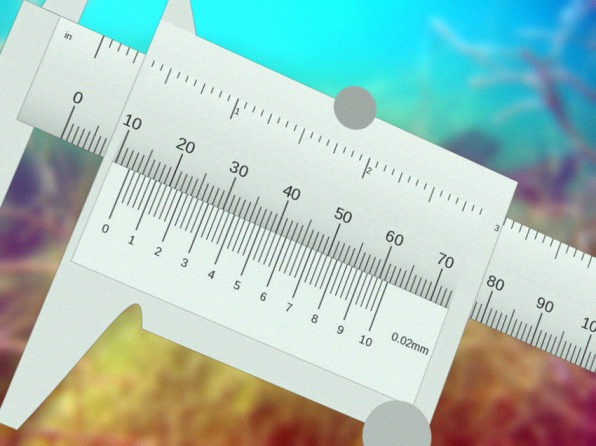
12.6 (mm)
